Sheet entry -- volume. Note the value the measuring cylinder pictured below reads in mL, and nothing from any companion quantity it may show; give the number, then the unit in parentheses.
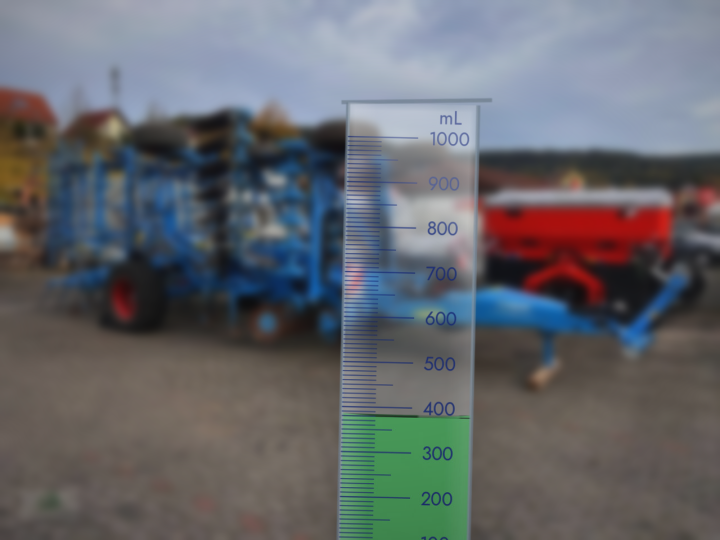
380 (mL)
